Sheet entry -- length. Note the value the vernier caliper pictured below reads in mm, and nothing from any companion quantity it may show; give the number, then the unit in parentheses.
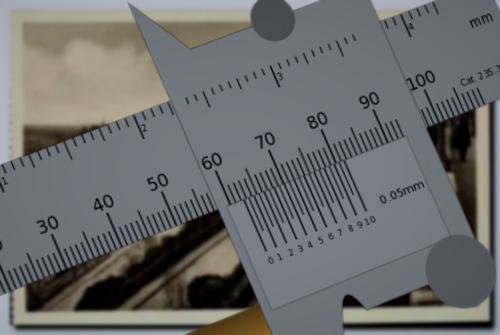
62.5 (mm)
